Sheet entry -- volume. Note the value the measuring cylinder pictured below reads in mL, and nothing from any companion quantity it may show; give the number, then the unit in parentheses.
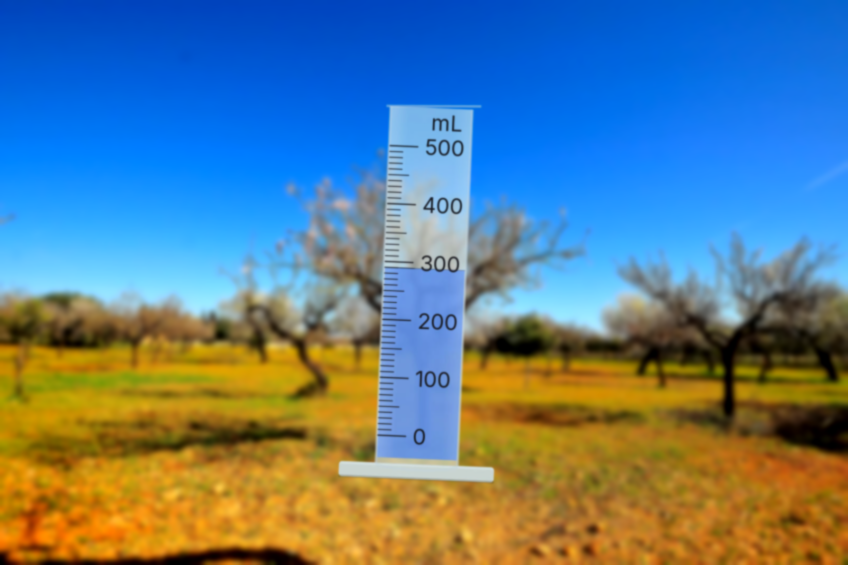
290 (mL)
